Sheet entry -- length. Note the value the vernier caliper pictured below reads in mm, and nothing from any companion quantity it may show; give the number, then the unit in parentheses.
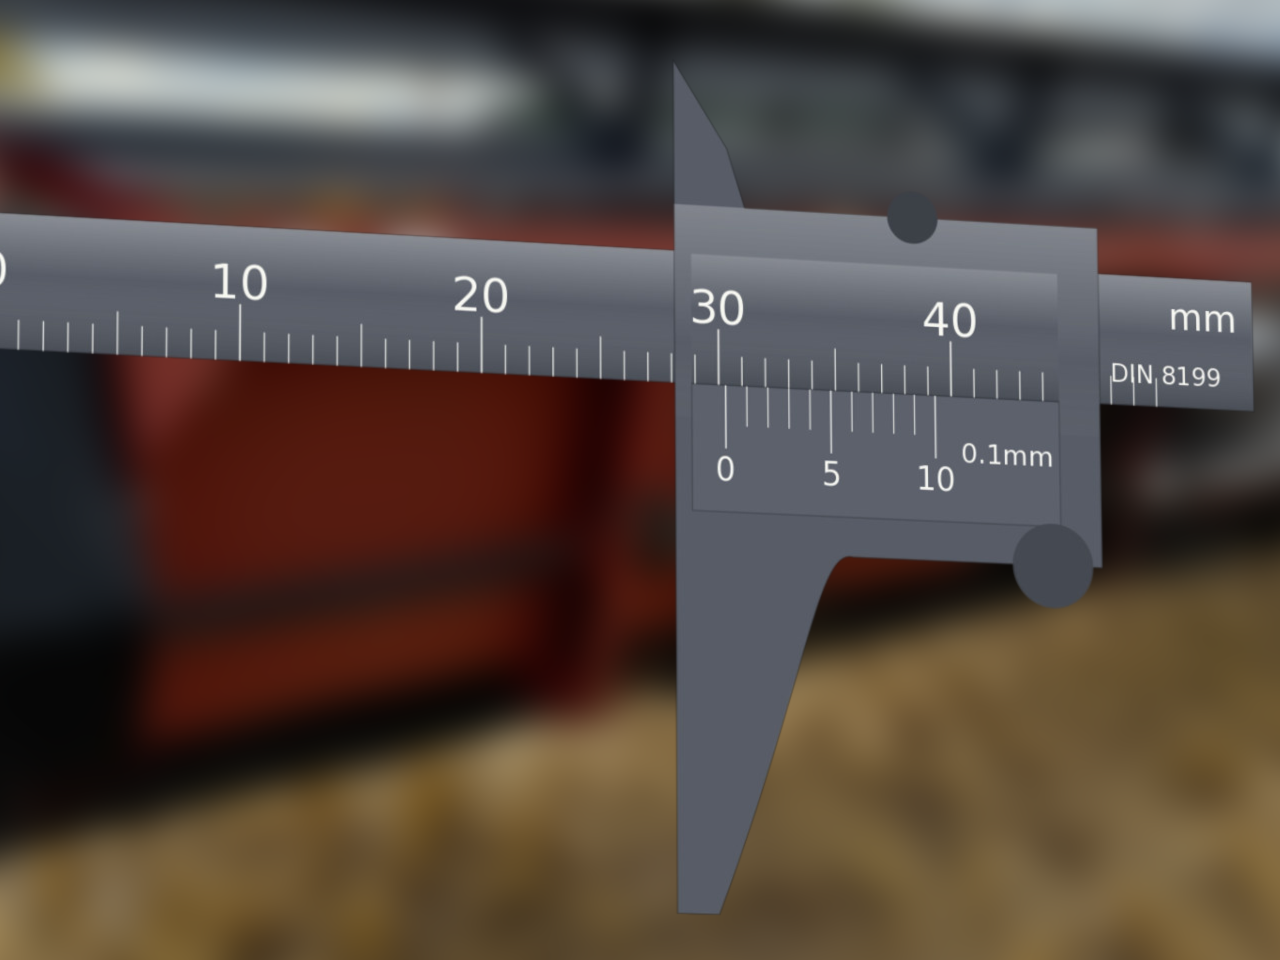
30.3 (mm)
